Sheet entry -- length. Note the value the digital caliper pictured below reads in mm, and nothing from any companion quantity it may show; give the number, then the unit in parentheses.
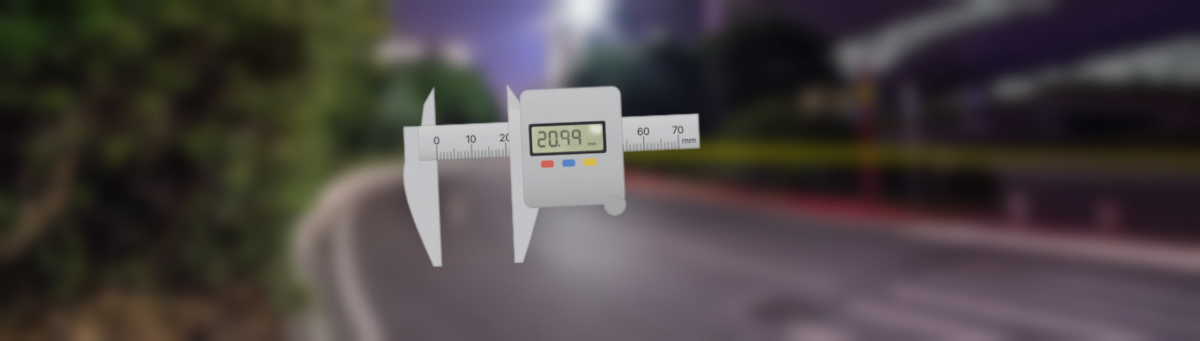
20.99 (mm)
